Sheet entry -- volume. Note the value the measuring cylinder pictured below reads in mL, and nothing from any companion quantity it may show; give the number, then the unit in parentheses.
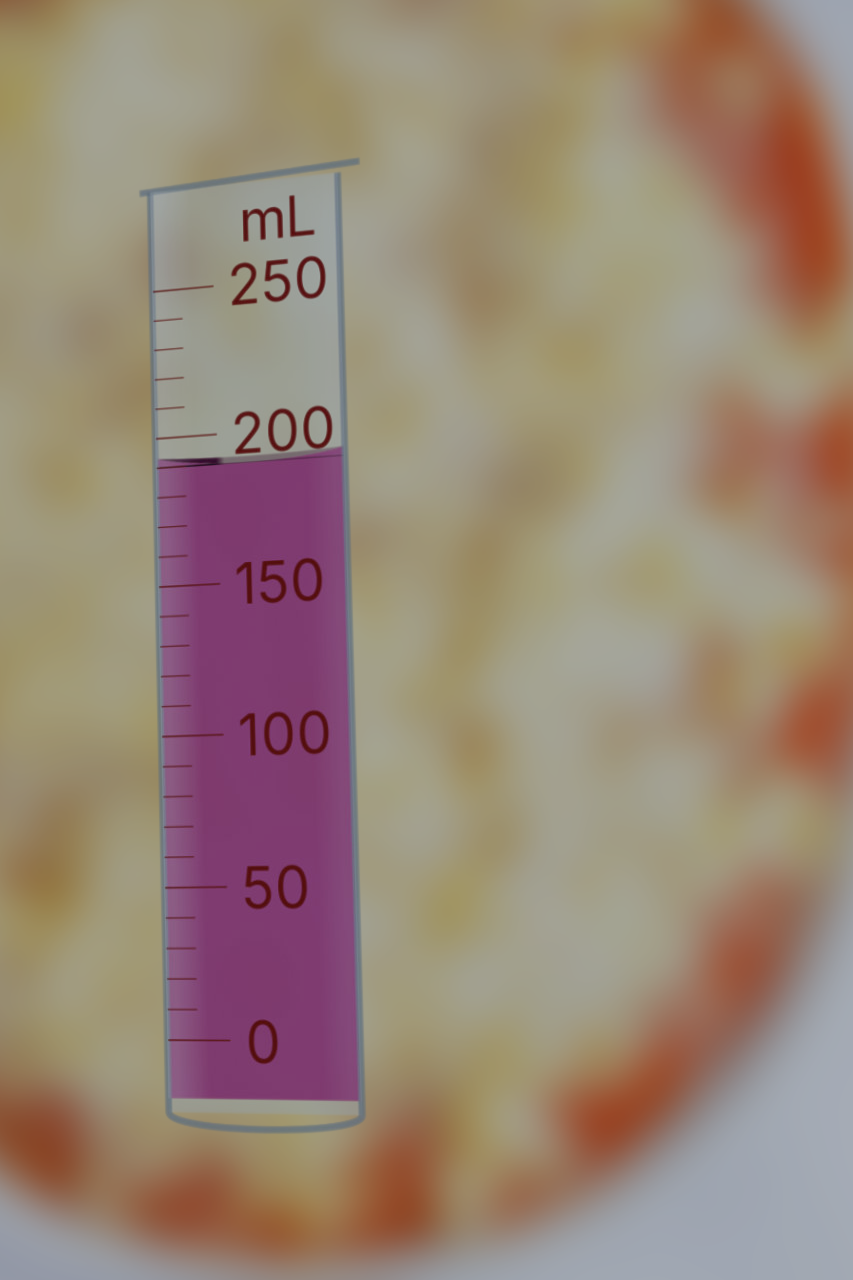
190 (mL)
